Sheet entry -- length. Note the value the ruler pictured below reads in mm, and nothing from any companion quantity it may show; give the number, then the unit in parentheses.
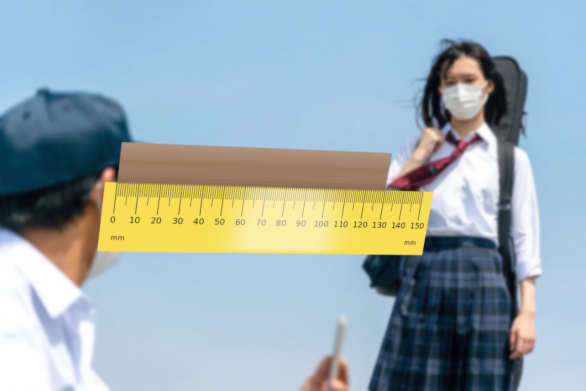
130 (mm)
